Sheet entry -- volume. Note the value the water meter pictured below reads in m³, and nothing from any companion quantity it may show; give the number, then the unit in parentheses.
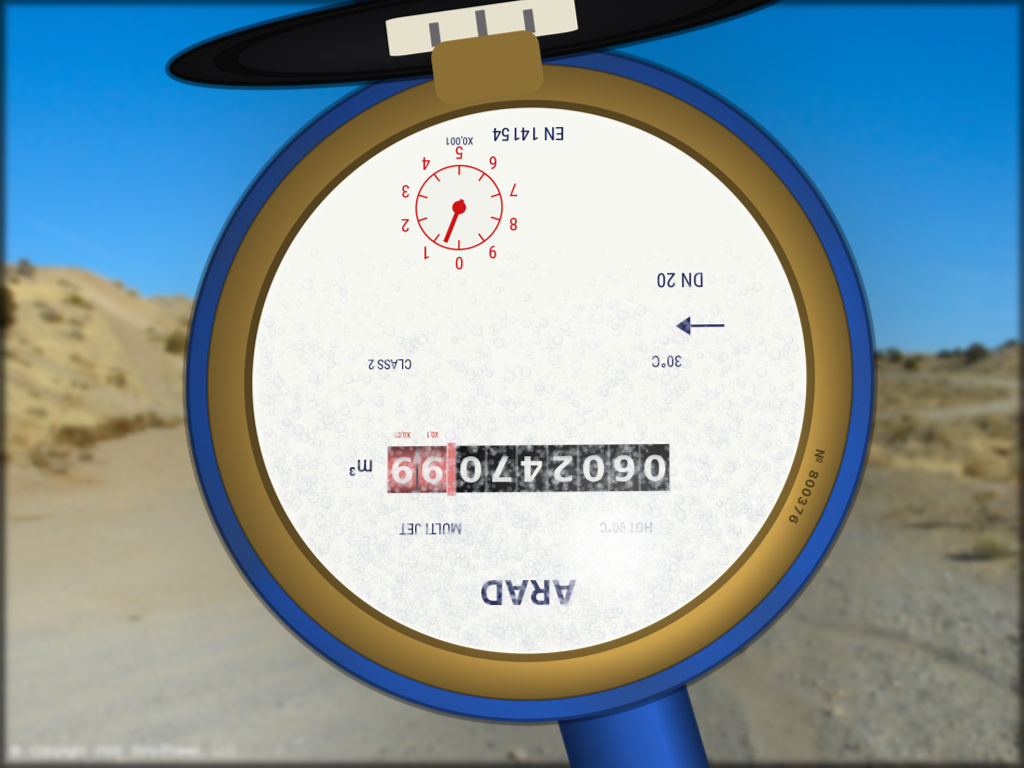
602470.990 (m³)
